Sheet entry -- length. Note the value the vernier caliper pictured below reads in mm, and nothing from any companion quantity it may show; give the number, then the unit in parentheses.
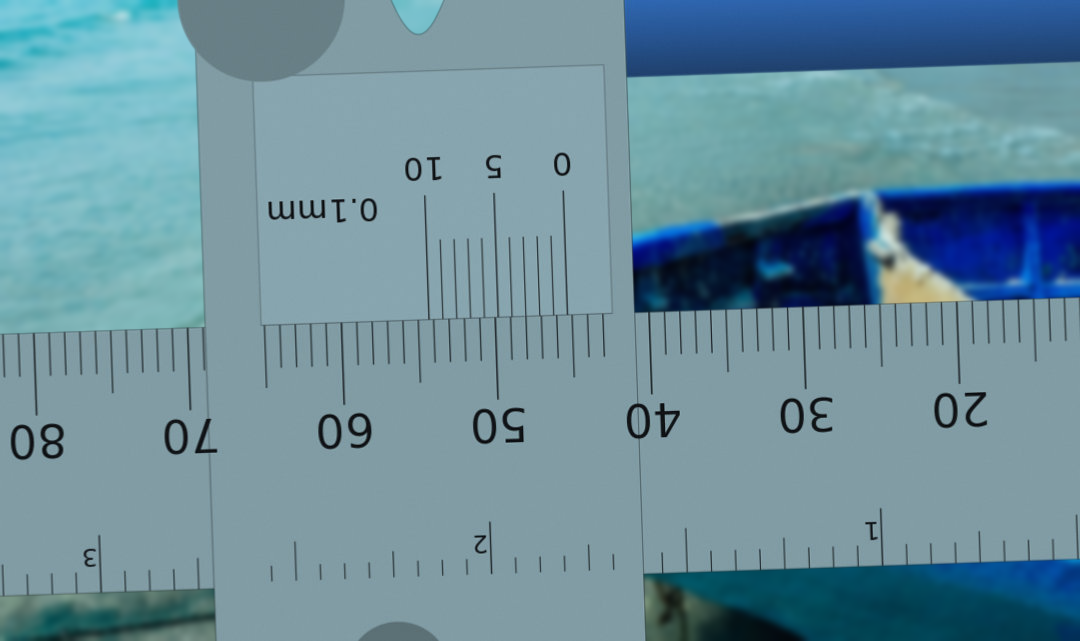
45.3 (mm)
